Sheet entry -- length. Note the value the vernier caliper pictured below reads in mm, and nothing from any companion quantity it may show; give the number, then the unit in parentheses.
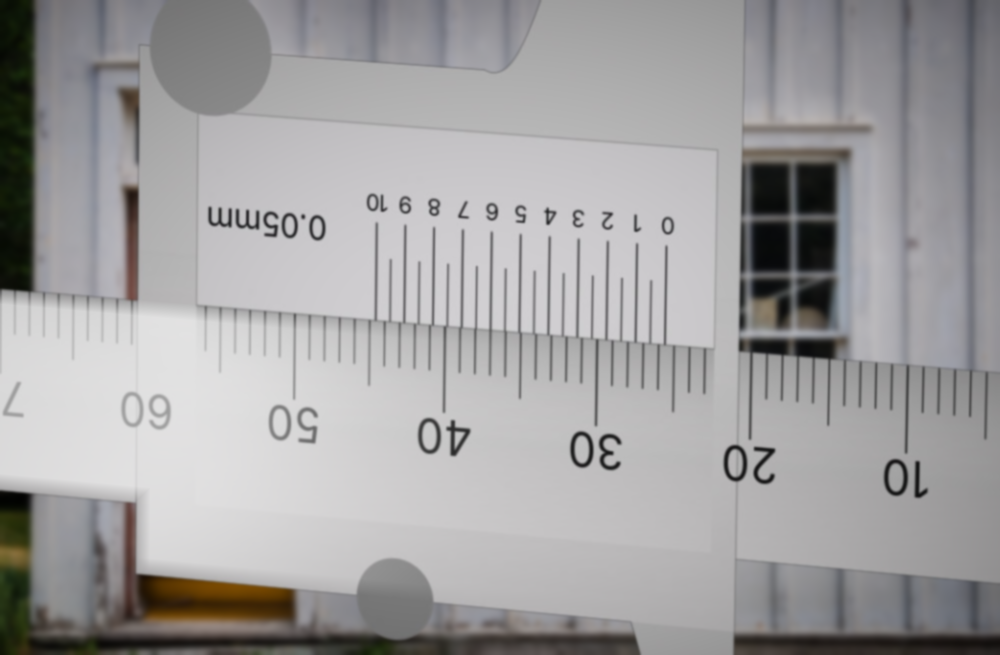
25.6 (mm)
